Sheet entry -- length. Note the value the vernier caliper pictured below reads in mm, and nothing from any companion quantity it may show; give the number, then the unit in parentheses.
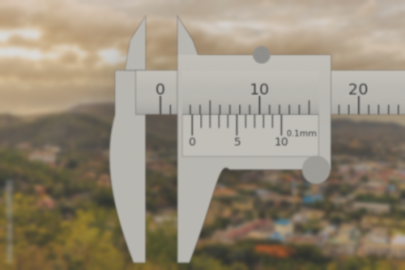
3.2 (mm)
